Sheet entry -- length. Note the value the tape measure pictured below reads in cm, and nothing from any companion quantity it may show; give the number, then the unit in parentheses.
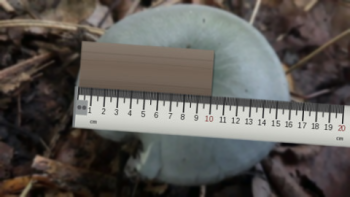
10 (cm)
